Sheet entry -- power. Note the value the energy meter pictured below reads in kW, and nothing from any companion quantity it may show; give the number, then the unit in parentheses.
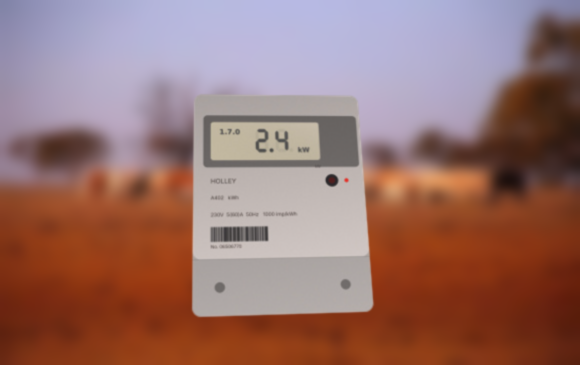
2.4 (kW)
